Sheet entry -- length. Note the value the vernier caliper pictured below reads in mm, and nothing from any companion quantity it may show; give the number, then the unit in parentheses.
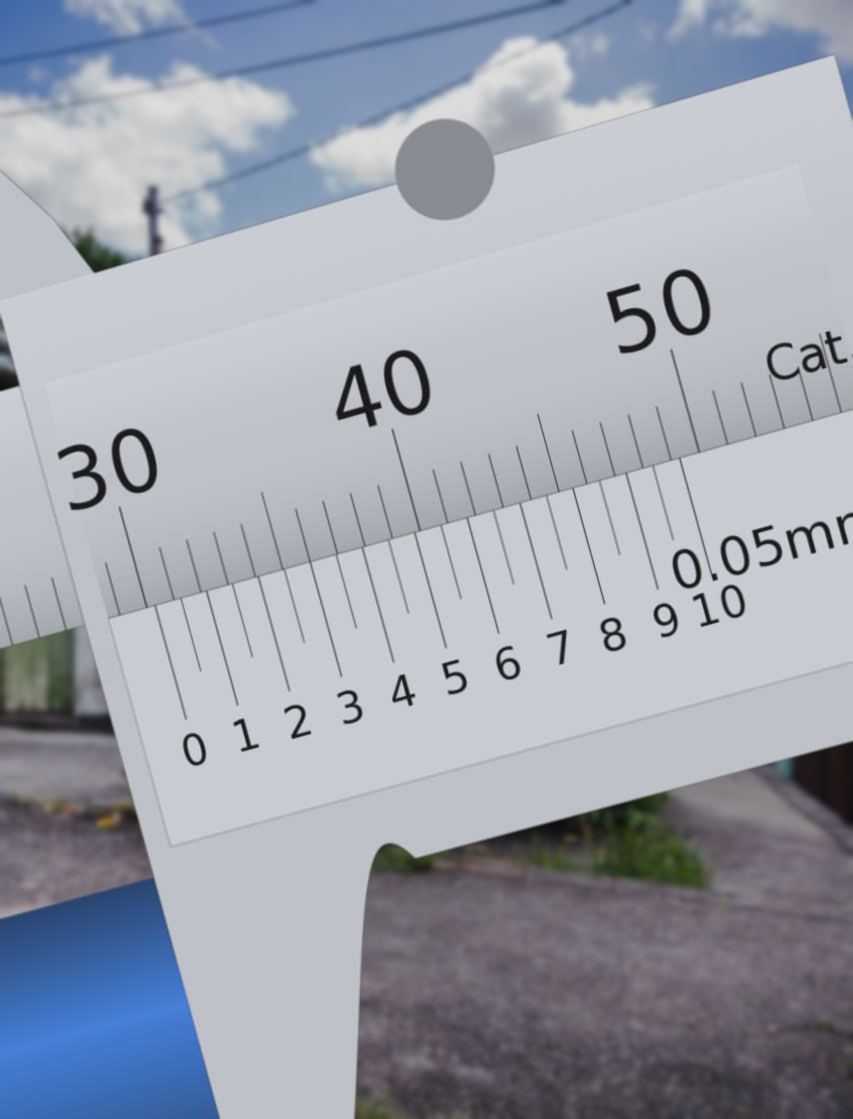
30.30 (mm)
